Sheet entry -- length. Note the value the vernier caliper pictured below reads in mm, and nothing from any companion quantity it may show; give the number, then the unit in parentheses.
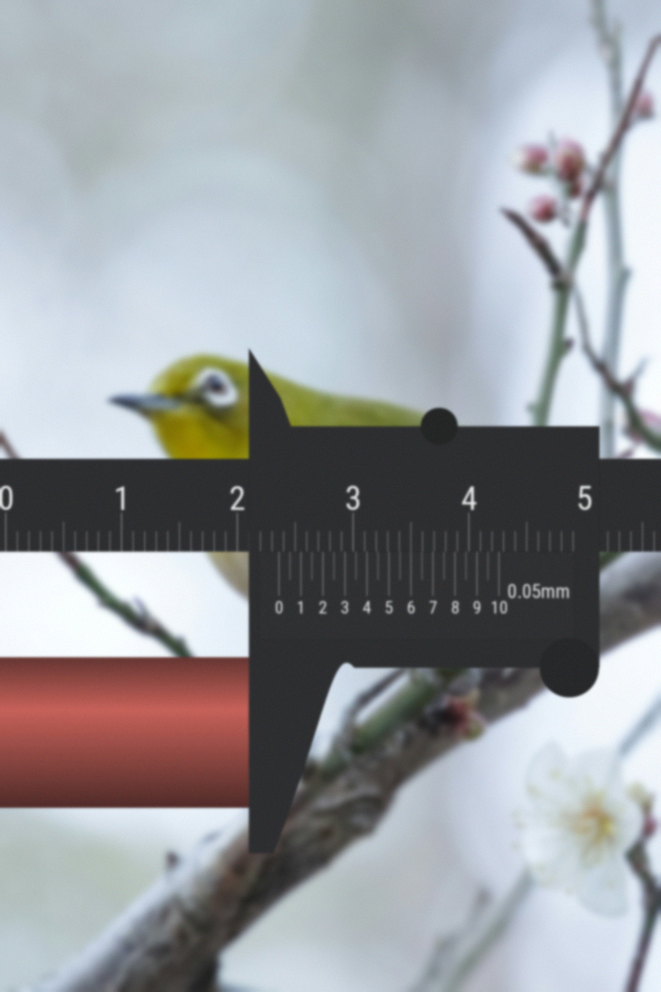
23.6 (mm)
